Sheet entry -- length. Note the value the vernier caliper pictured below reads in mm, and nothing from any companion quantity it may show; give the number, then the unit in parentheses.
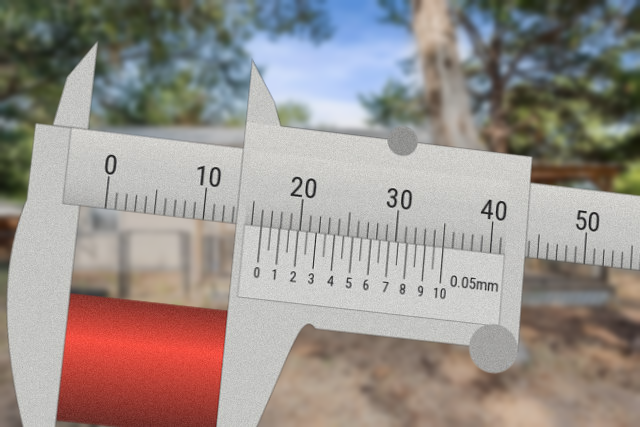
16.0 (mm)
